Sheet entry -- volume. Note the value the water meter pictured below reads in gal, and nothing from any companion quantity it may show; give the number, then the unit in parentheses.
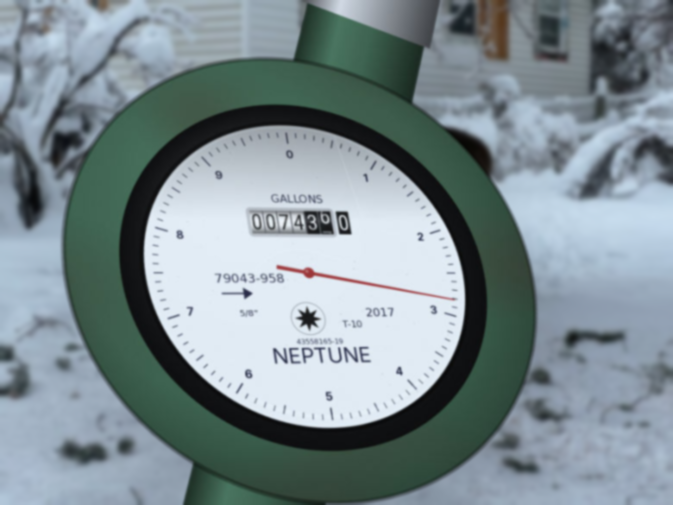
74362.8 (gal)
